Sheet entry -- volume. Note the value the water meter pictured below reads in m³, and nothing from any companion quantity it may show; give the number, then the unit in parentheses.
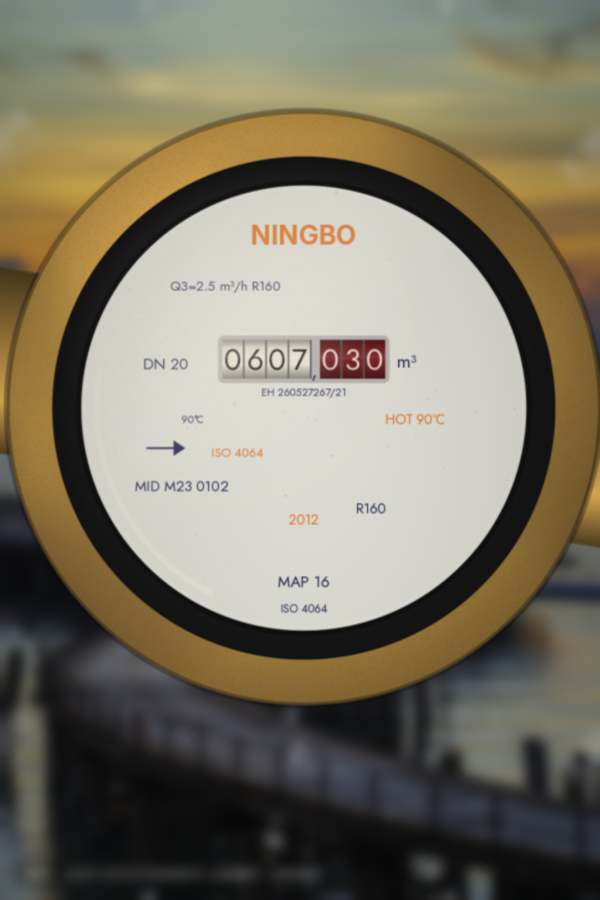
607.030 (m³)
